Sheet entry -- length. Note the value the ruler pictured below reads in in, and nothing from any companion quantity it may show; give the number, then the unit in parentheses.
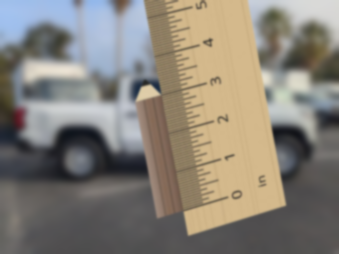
3.5 (in)
